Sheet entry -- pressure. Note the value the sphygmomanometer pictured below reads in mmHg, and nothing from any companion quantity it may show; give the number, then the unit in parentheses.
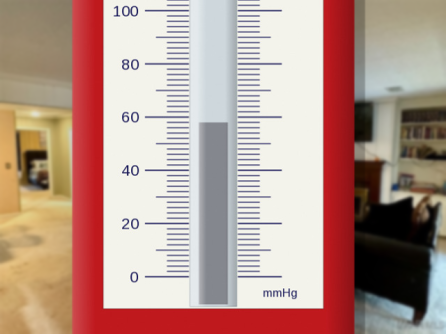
58 (mmHg)
